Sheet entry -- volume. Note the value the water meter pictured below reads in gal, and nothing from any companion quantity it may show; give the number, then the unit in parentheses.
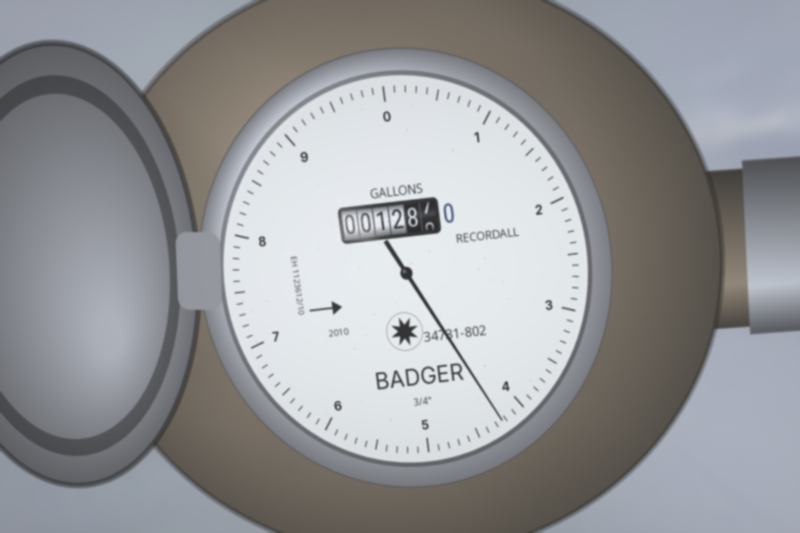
12874.2 (gal)
